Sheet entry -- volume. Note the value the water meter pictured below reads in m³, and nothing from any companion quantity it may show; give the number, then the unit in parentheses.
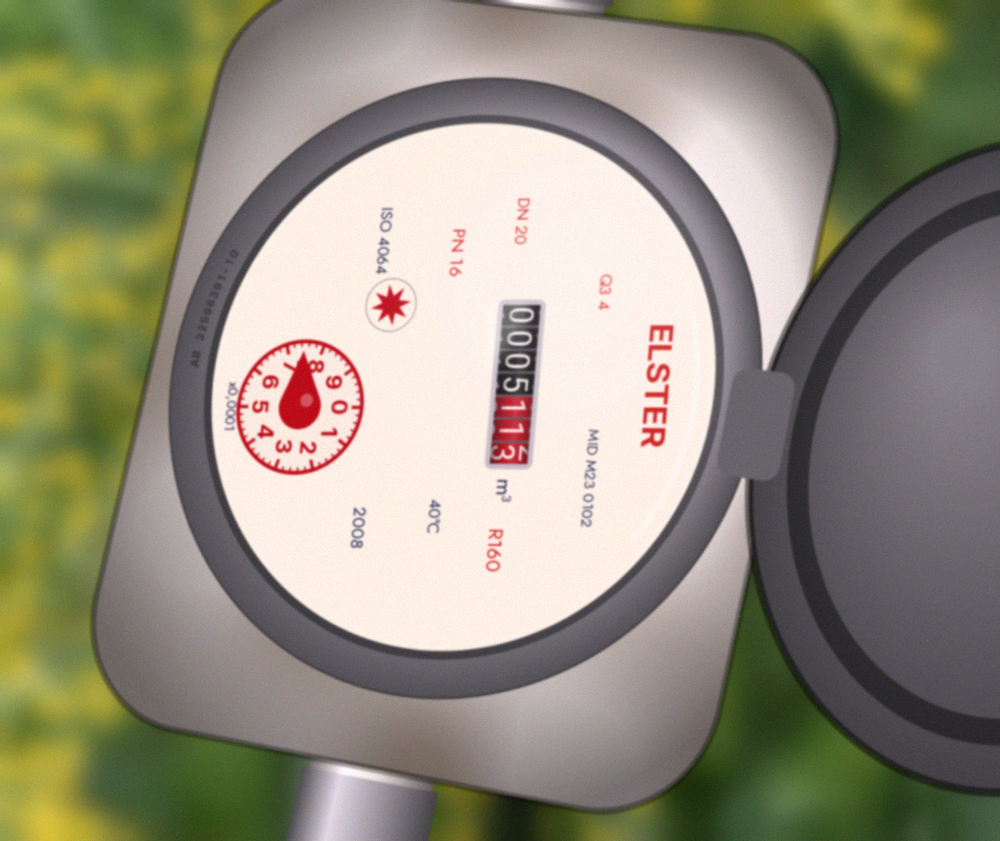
5.1127 (m³)
